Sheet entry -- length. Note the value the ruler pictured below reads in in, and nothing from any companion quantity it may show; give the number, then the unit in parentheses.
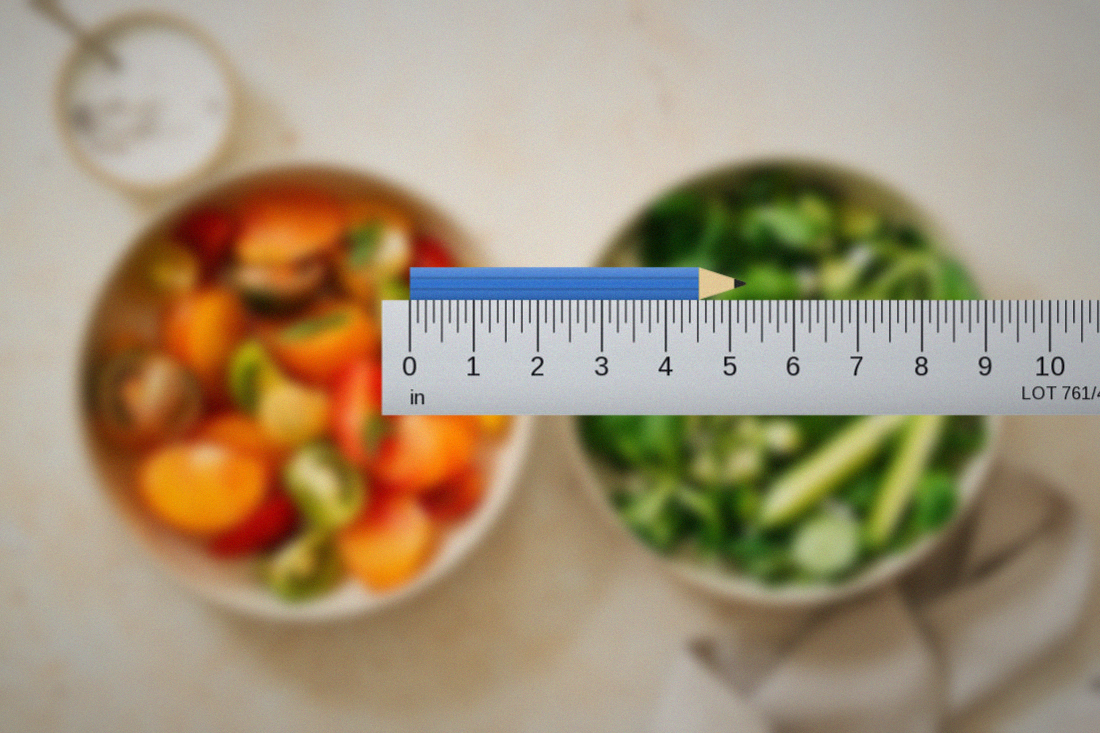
5.25 (in)
